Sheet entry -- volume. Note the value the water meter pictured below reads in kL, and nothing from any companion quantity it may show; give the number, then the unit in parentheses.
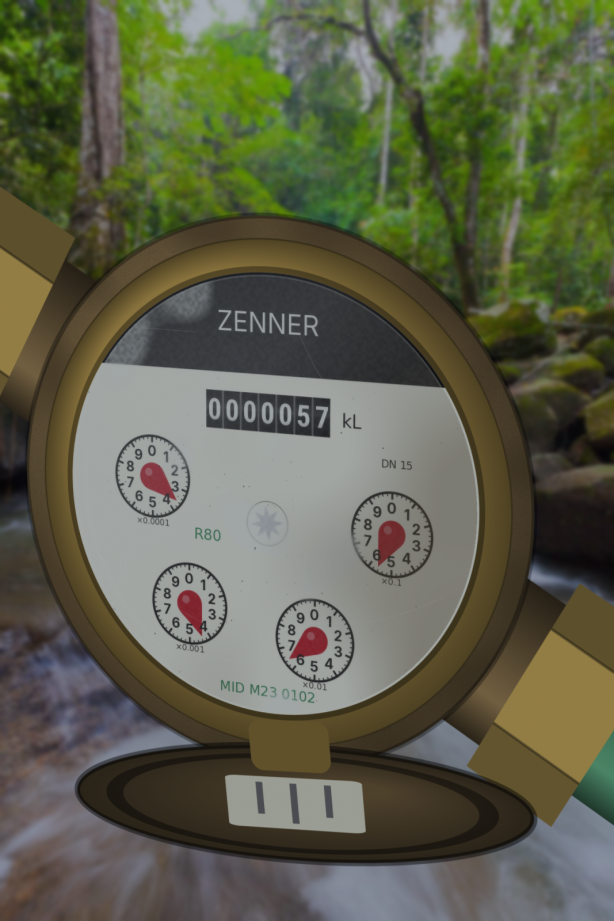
57.5643 (kL)
